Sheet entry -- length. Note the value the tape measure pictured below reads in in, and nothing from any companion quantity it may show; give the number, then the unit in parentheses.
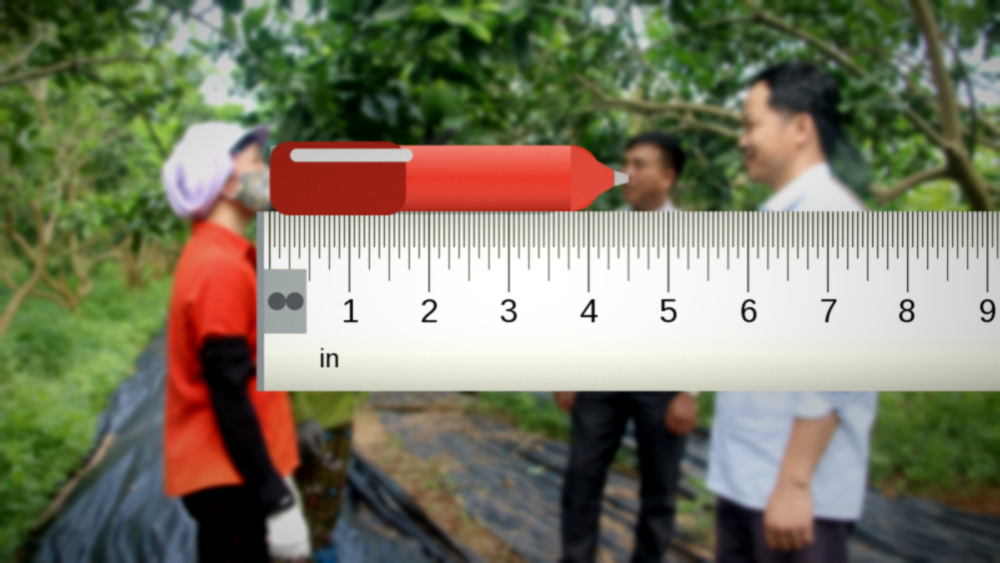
4.5 (in)
